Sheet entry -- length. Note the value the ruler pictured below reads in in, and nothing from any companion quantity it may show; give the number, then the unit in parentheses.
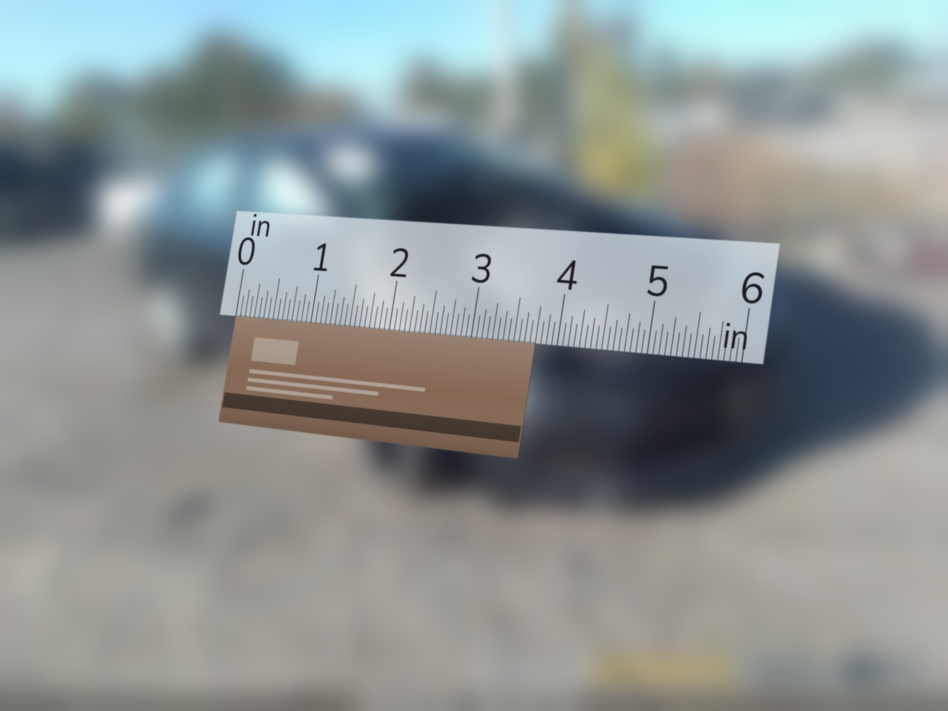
3.75 (in)
